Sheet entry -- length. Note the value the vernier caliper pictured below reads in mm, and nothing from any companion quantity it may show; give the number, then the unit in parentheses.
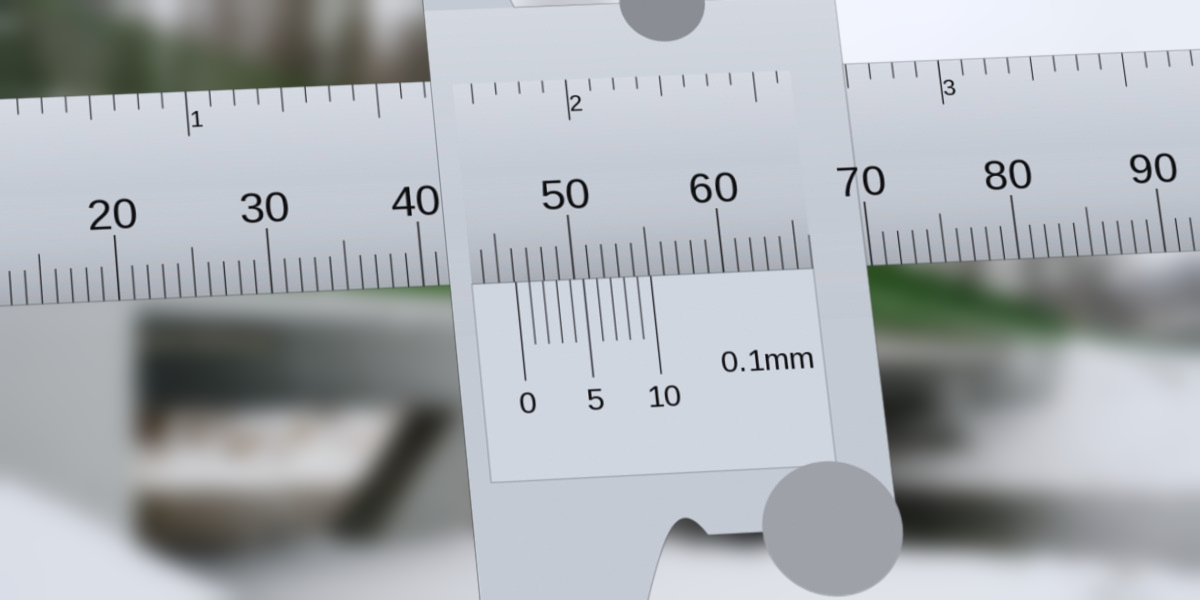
46.1 (mm)
